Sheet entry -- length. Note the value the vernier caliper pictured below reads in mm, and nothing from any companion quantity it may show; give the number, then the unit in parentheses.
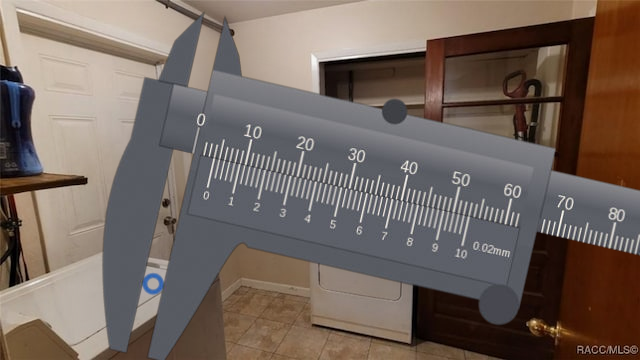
4.0 (mm)
